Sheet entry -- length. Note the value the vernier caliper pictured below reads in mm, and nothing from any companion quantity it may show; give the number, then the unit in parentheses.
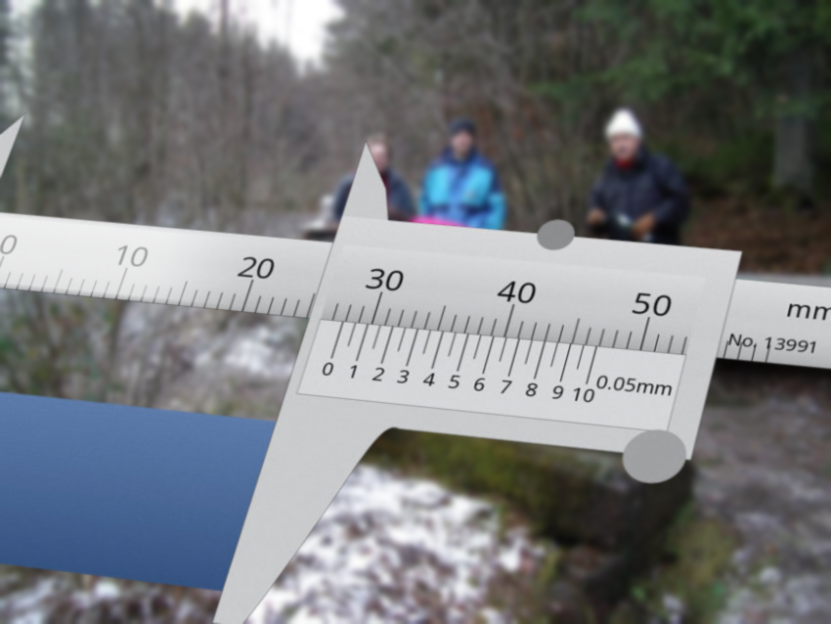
27.8 (mm)
